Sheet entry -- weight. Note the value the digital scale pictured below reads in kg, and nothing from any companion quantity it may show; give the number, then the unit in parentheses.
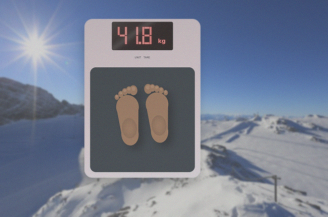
41.8 (kg)
